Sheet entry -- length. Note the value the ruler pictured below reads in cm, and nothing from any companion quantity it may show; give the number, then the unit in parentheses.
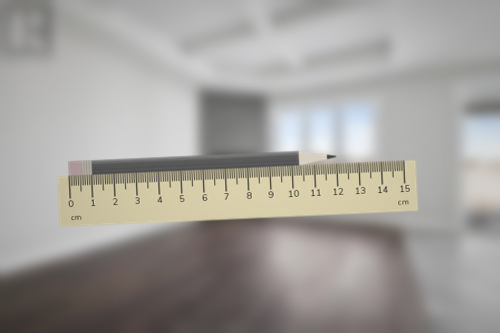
12 (cm)
